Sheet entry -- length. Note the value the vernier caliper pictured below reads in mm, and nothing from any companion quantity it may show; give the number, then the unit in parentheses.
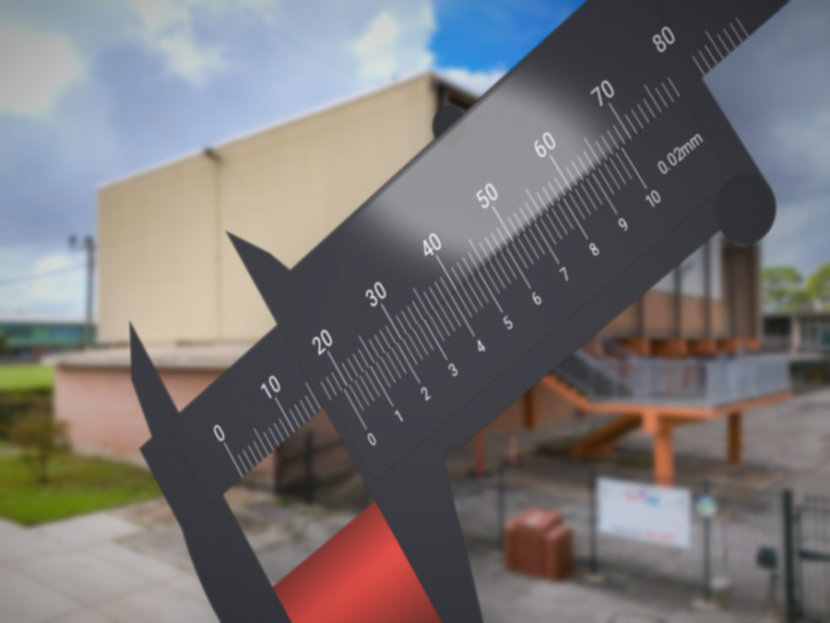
19.4 (mm)
